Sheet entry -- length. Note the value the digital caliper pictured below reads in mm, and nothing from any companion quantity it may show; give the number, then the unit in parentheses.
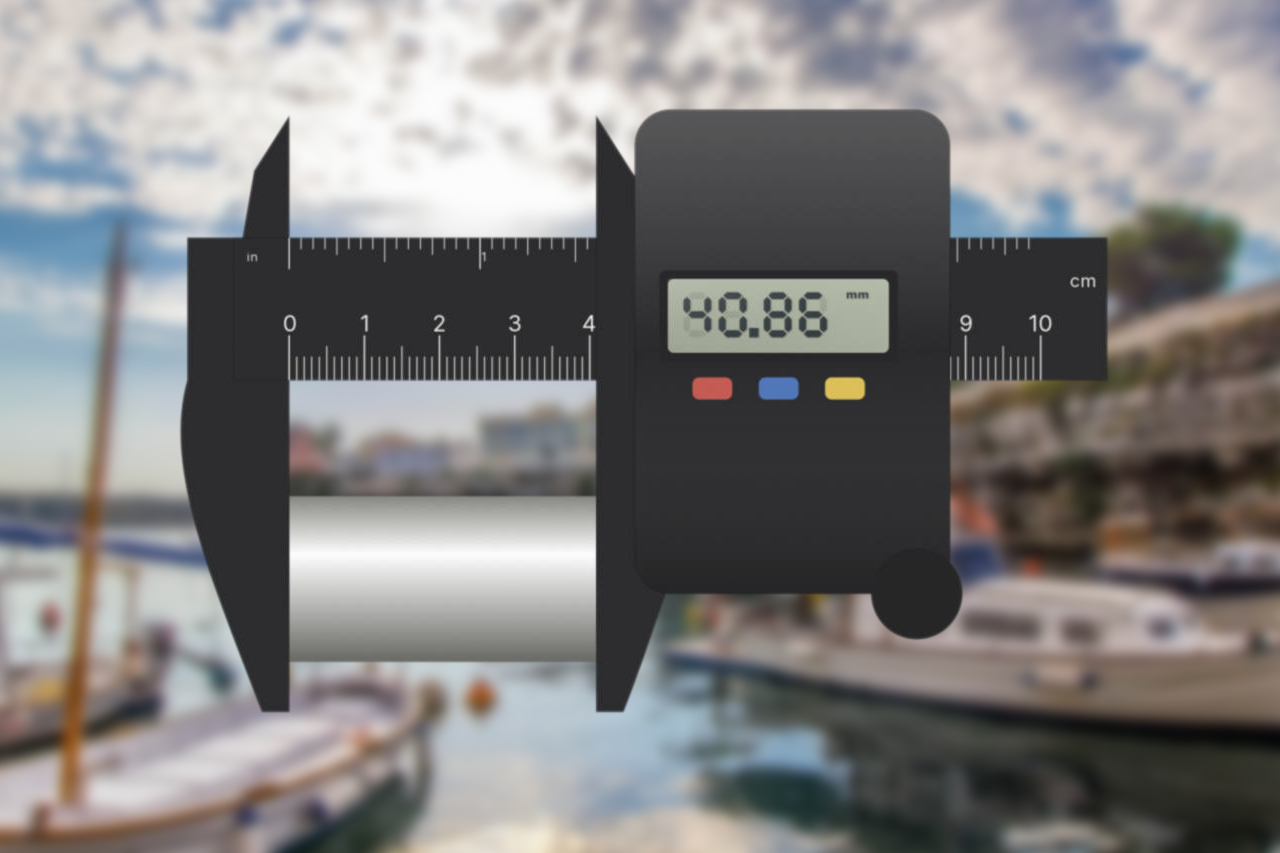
40.86 (mm)
